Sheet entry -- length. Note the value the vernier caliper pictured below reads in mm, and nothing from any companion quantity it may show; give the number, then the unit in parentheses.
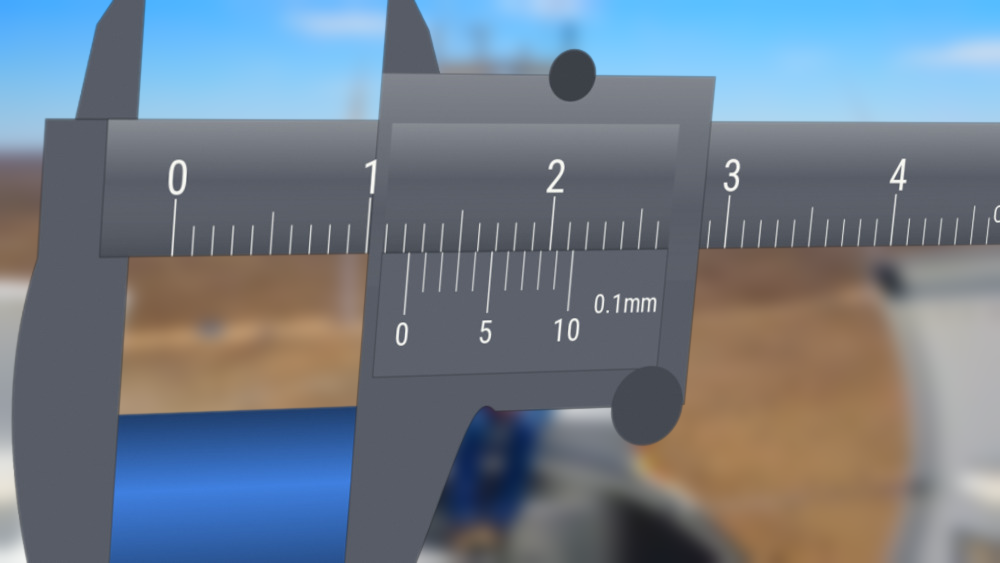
12.3 (mm)
